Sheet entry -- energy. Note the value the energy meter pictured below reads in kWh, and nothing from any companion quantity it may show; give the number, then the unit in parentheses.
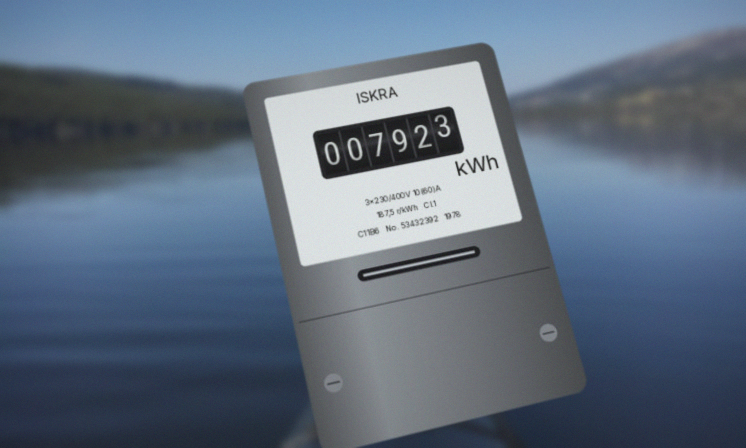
7923 (kWh)
